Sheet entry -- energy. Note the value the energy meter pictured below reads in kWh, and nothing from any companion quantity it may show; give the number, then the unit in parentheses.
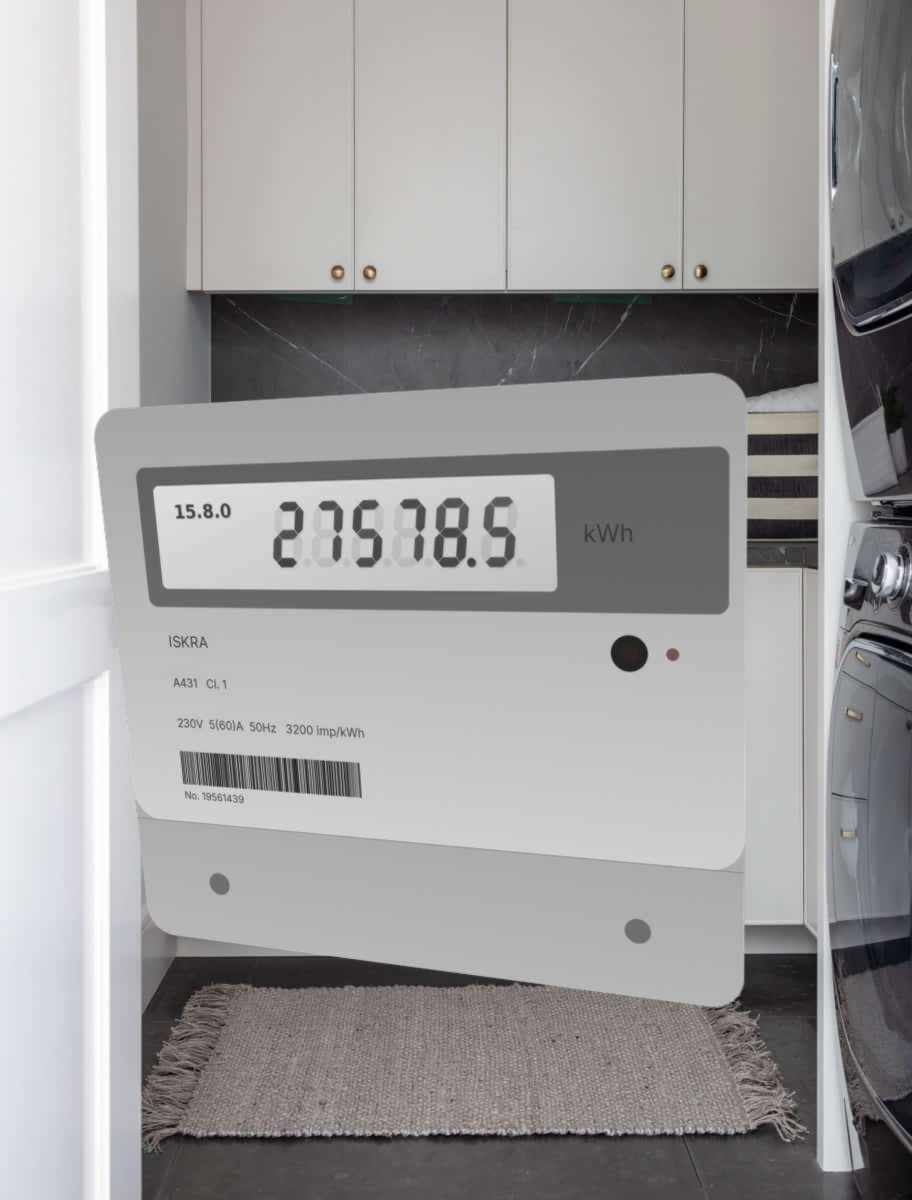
27578.5 (kWh)
